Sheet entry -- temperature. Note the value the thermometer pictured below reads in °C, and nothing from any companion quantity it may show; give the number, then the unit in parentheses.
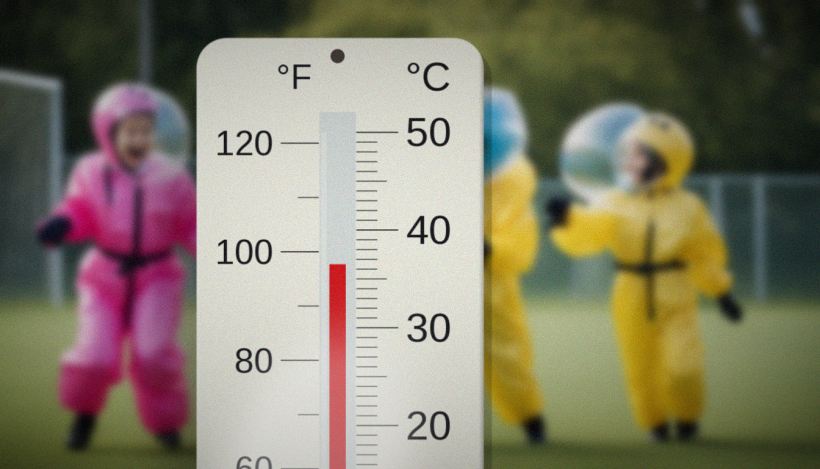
36.5 (°C)
